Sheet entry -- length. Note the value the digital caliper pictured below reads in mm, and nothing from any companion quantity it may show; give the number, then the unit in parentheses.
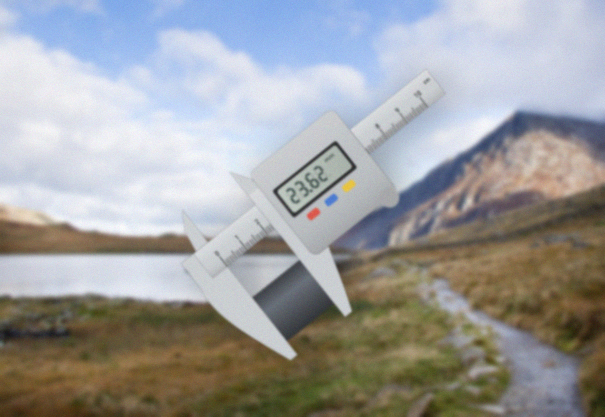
23.62 (mm)
